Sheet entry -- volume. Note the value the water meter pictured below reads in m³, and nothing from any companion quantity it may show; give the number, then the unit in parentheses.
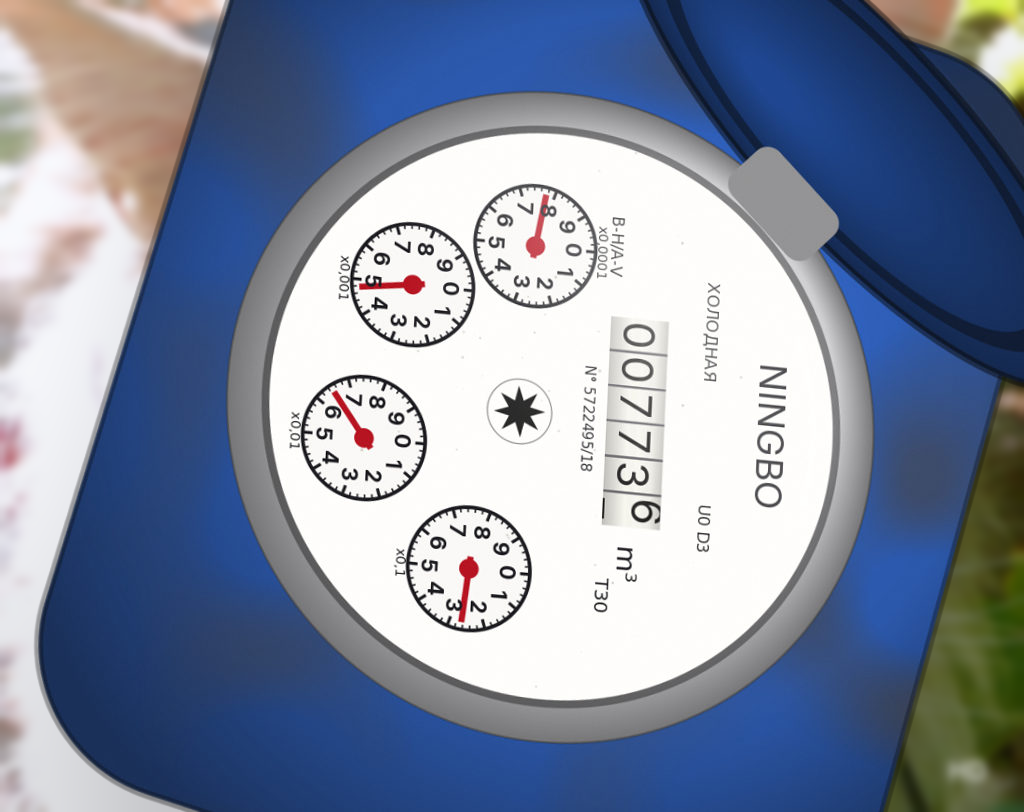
7736.2647 (m³)
